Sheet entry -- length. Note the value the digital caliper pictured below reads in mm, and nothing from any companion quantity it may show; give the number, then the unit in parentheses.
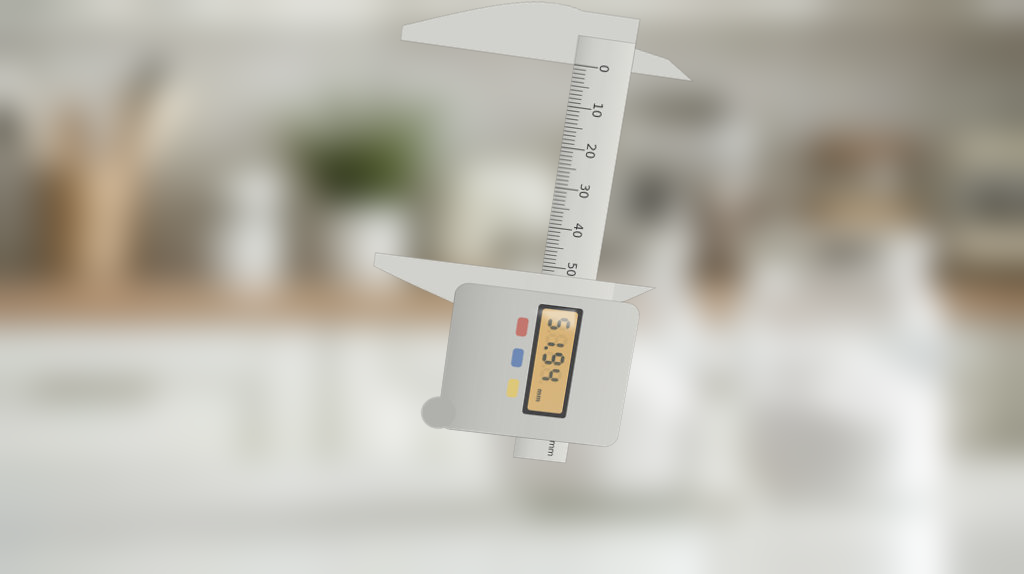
51.94 (mm)
